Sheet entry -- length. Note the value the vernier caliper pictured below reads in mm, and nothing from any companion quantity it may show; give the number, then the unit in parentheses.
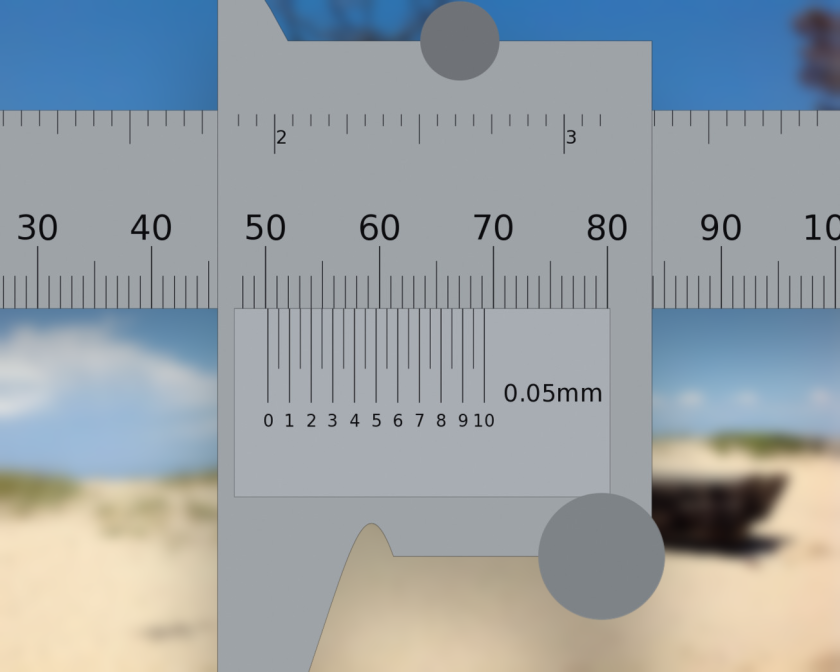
50.2 (mm)
